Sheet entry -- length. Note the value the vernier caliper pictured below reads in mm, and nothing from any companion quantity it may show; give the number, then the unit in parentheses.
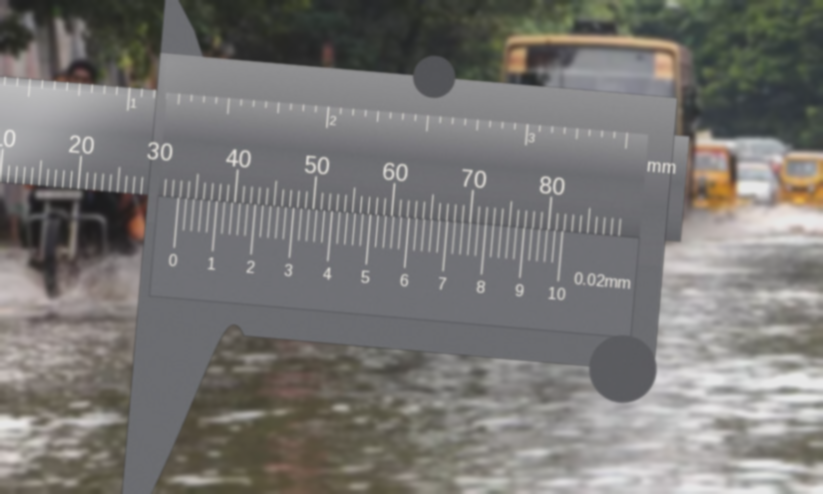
32.8 (mm)
